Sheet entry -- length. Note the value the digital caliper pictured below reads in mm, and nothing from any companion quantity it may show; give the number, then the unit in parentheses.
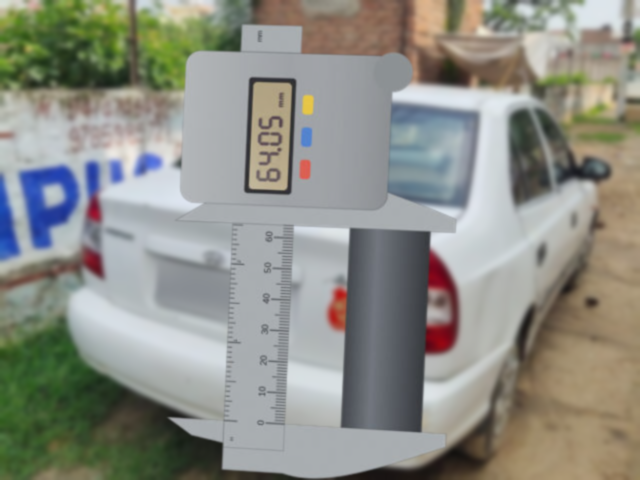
64.05 (mm)
